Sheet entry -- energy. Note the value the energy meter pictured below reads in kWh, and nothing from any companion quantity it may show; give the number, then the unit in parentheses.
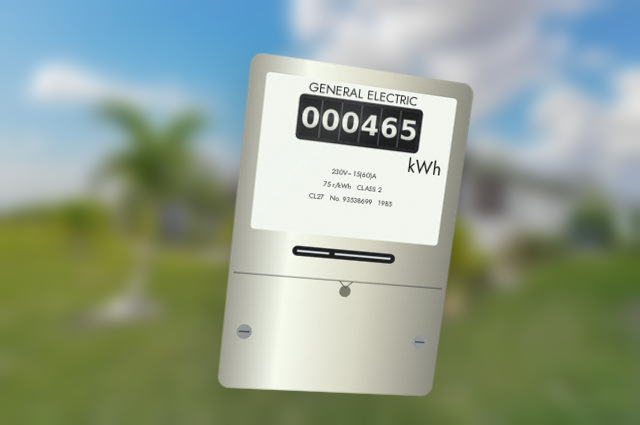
465 (kWh)
